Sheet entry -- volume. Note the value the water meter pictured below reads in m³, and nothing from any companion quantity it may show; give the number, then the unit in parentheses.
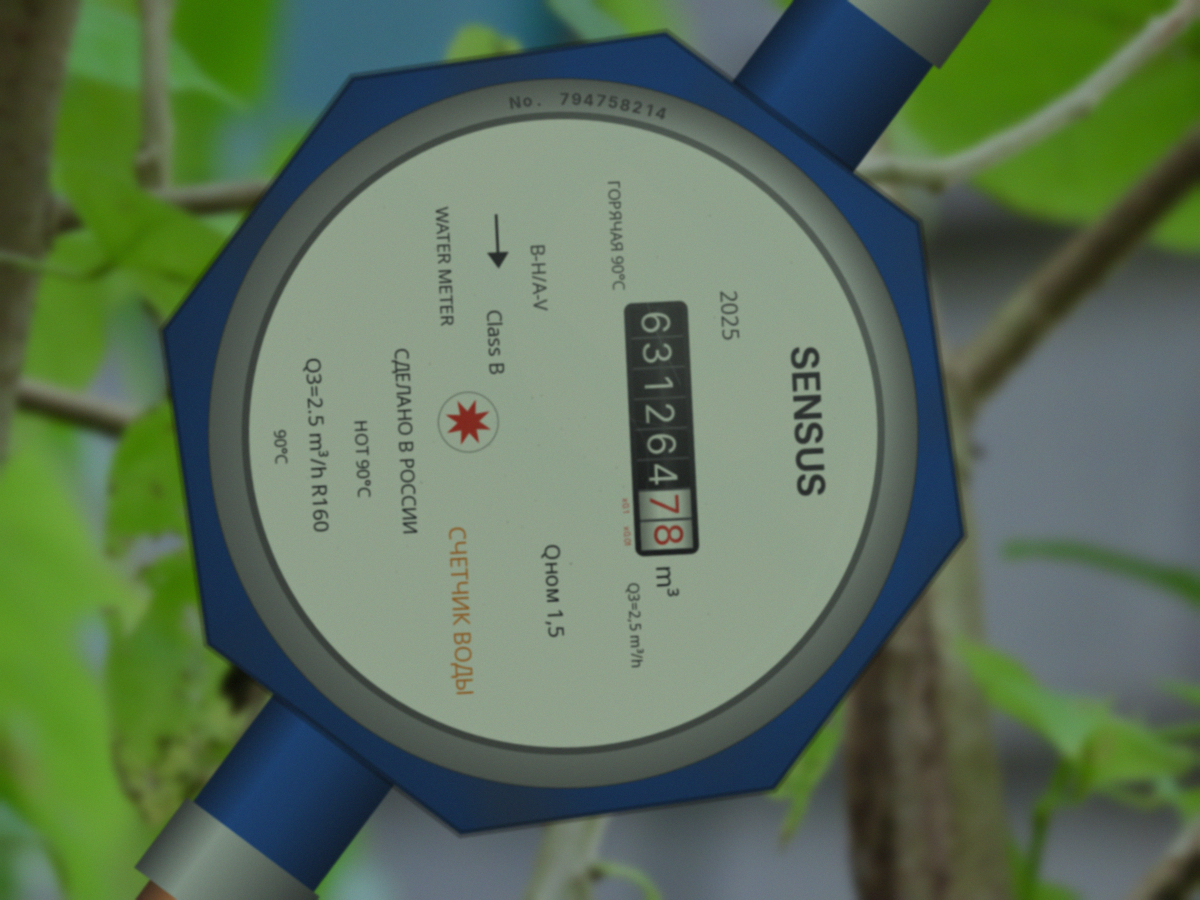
631264.78 (m³)
